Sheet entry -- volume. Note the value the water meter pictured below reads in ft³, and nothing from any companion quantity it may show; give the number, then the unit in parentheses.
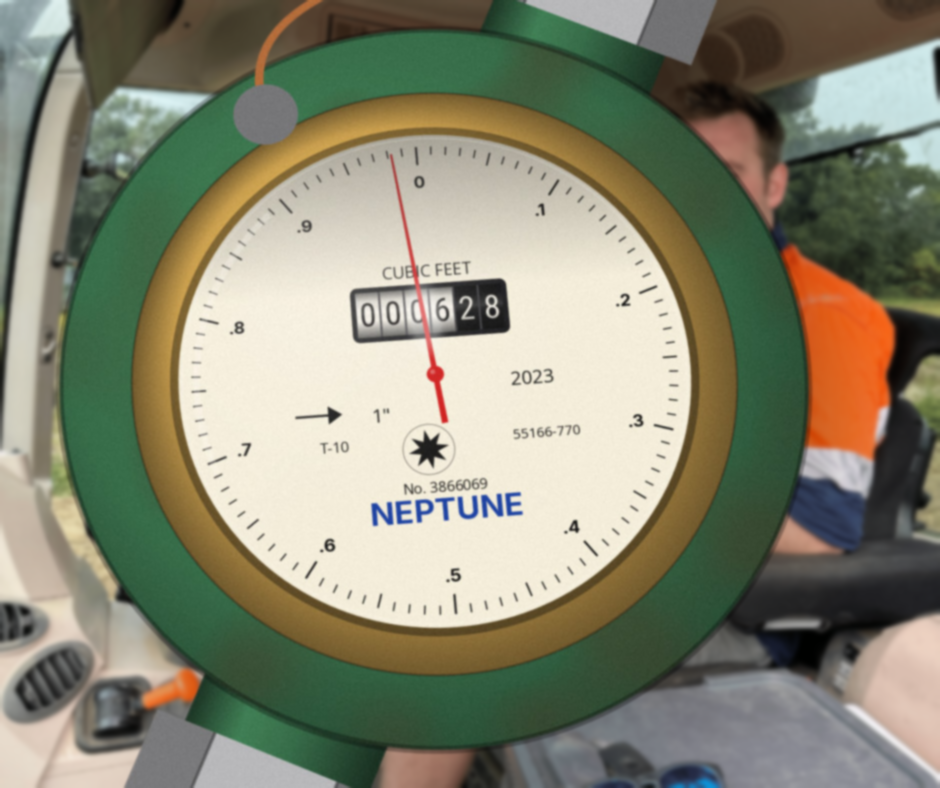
627.98 (ft³)
